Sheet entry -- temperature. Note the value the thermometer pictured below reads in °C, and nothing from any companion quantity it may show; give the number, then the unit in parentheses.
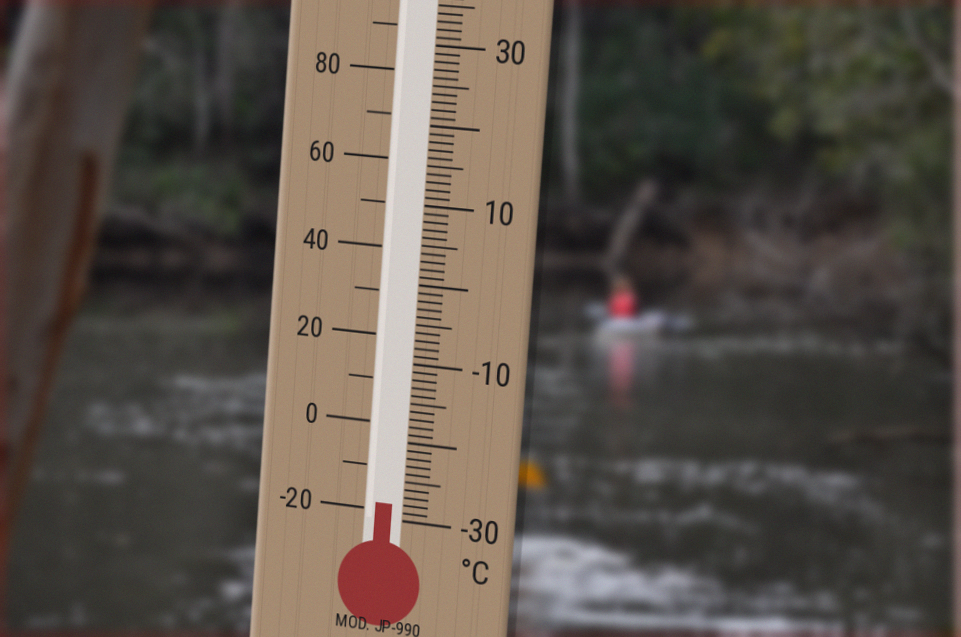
-28 (°C)
